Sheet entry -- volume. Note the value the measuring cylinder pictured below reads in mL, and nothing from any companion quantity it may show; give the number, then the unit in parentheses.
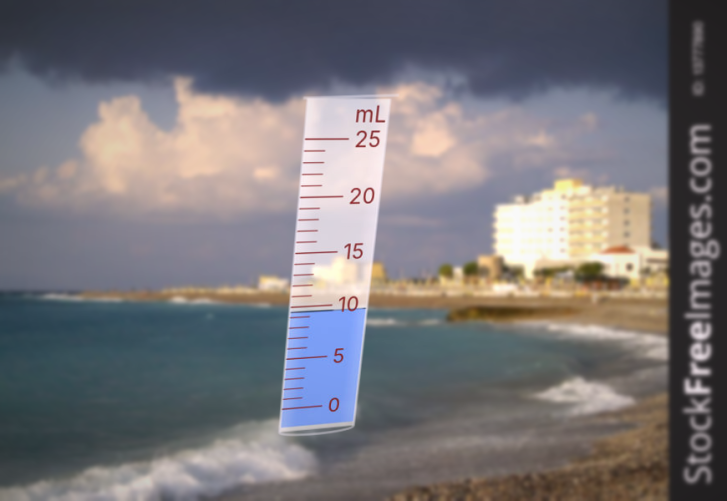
9.5 (mL)
